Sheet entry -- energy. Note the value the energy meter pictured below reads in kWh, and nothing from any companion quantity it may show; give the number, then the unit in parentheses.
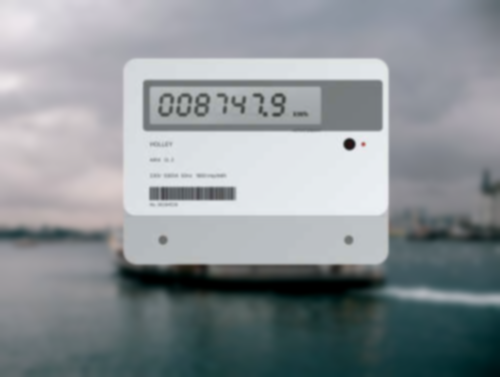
8747.9 (kWh)
